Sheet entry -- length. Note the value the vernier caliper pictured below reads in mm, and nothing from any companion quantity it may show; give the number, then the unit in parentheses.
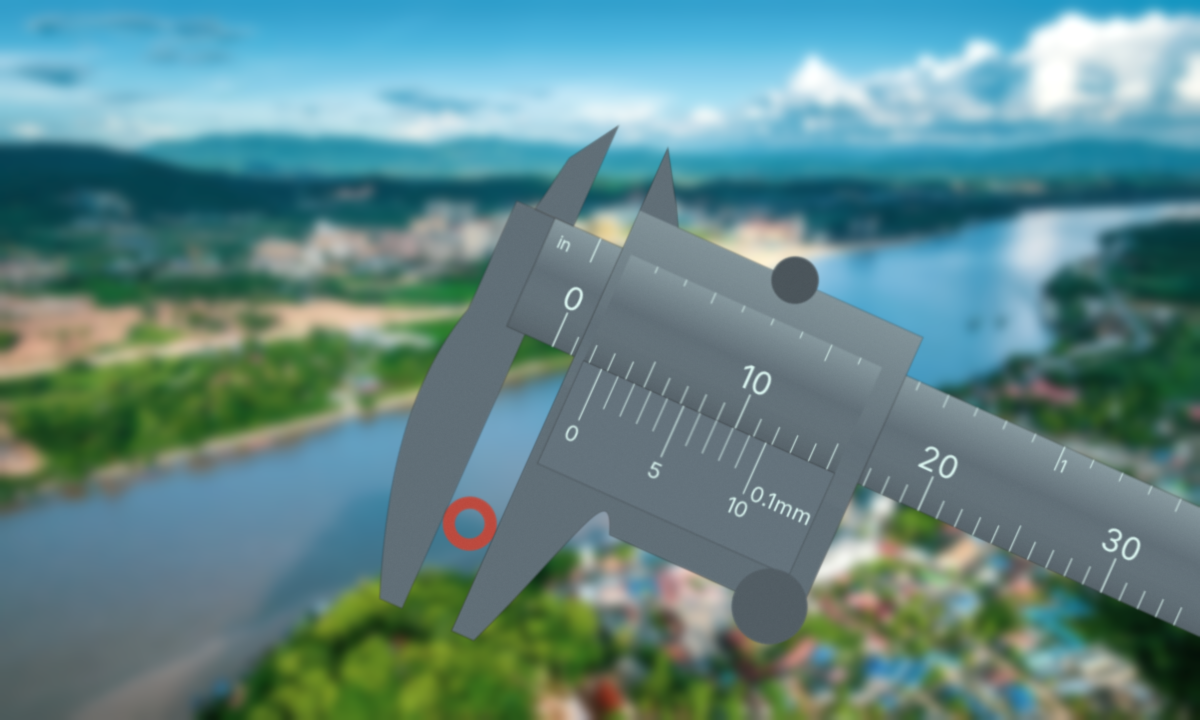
2.7 (mm)
